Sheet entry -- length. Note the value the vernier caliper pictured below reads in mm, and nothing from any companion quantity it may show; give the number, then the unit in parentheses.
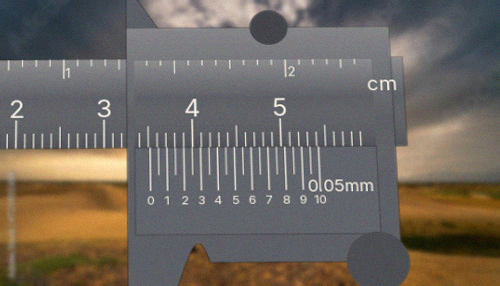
35.2 (mm)
